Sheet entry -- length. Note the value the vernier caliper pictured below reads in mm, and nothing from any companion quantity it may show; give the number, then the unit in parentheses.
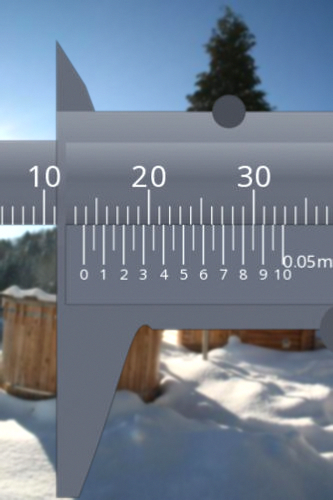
13.8 (mm)
